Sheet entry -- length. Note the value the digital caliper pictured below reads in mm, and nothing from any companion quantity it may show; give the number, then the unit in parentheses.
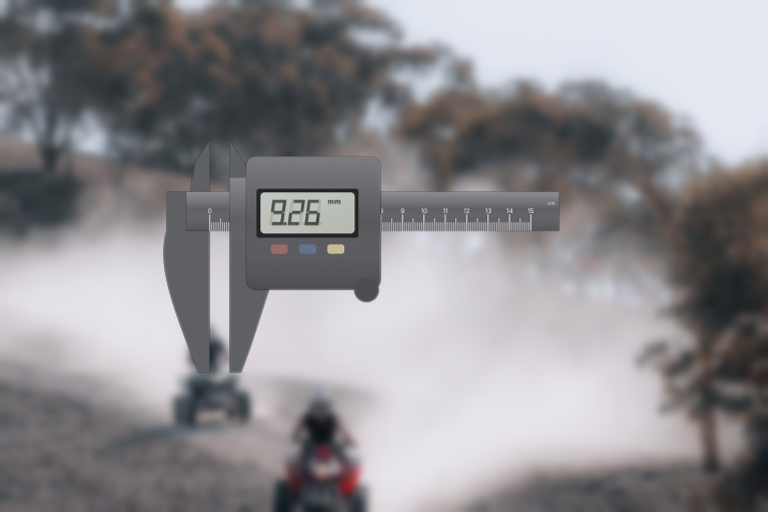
9.26 (mm)
